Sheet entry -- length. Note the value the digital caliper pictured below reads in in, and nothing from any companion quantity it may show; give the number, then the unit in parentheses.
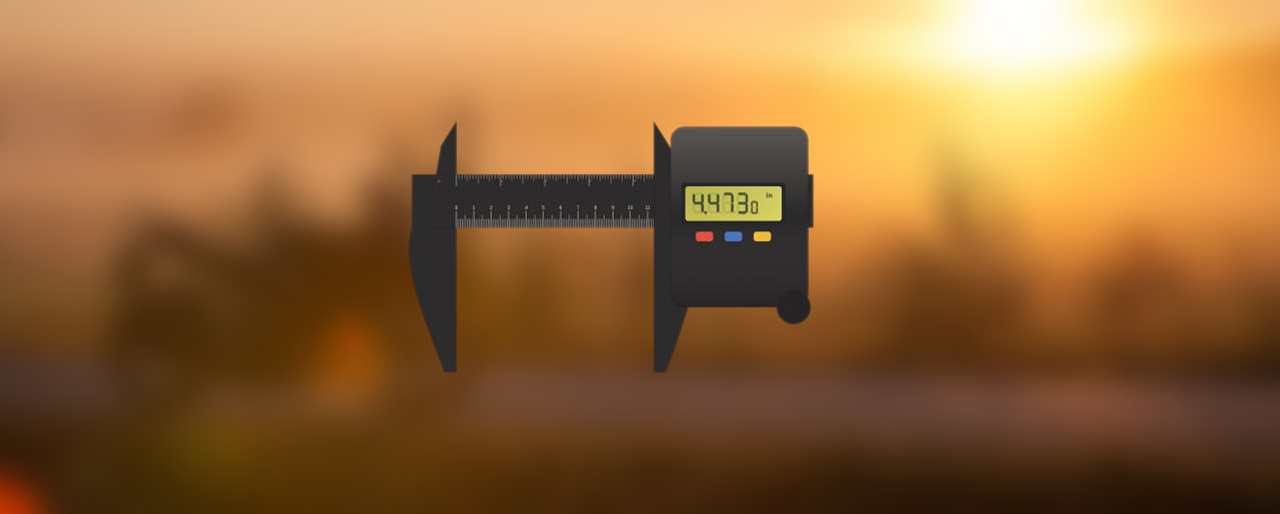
4.4730 (in)
